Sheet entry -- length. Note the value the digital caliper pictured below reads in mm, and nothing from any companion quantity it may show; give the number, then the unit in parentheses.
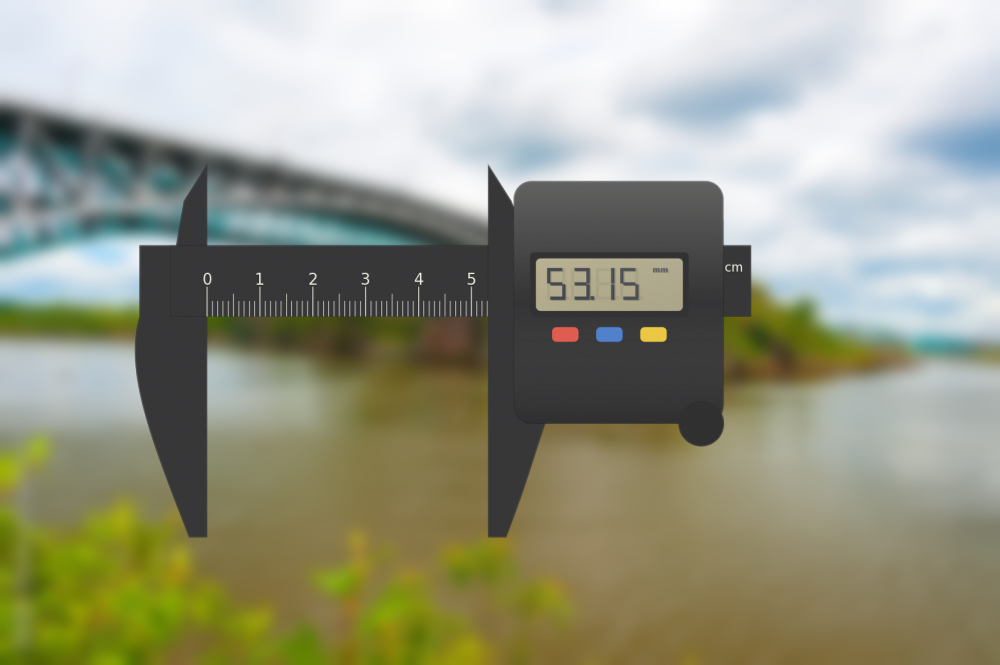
53.15 (mm)
